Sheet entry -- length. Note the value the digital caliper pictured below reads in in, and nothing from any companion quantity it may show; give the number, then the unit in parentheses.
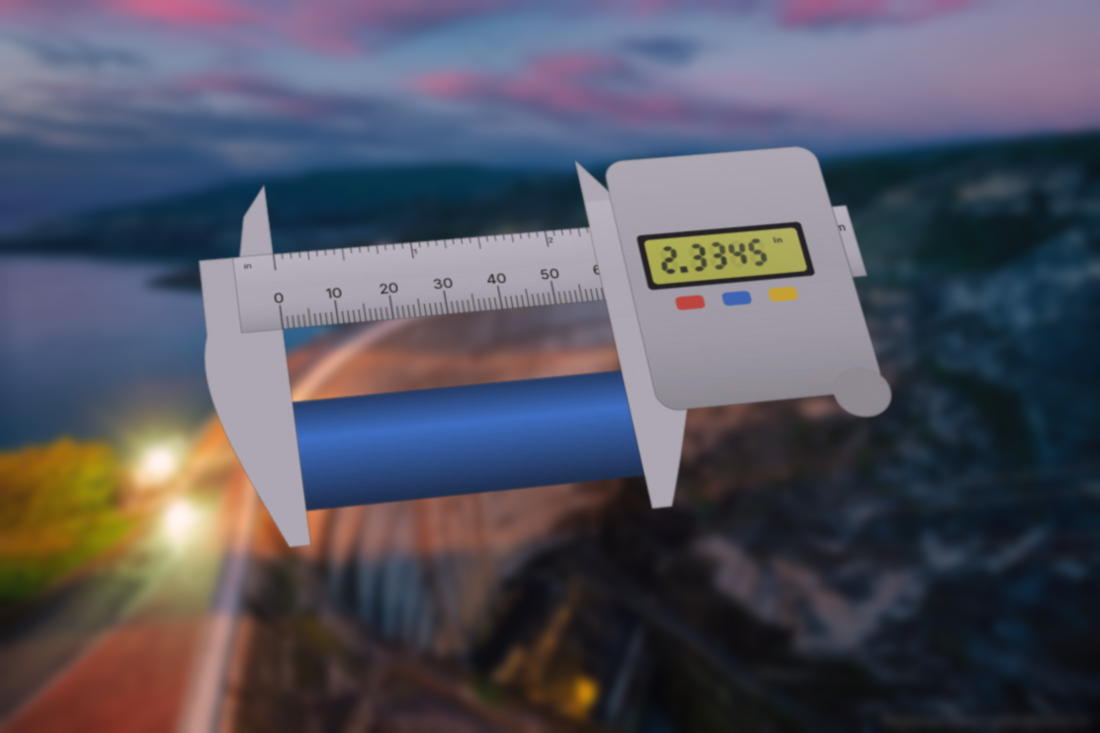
2.3345 (in)
